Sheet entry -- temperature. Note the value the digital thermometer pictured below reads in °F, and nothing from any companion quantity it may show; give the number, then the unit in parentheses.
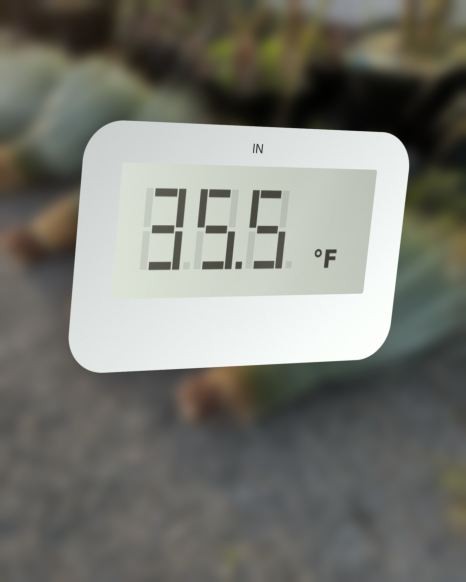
35.5 (°F)
